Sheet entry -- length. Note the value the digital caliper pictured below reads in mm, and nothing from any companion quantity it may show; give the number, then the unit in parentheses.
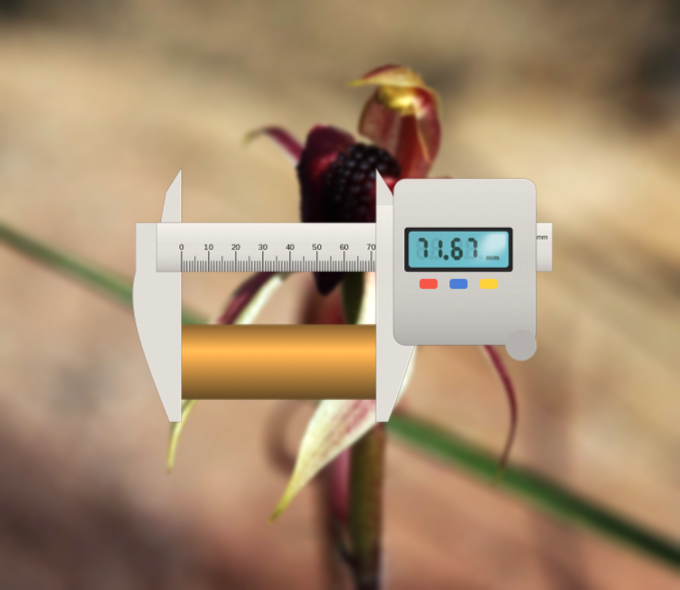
71.67 (mm)
